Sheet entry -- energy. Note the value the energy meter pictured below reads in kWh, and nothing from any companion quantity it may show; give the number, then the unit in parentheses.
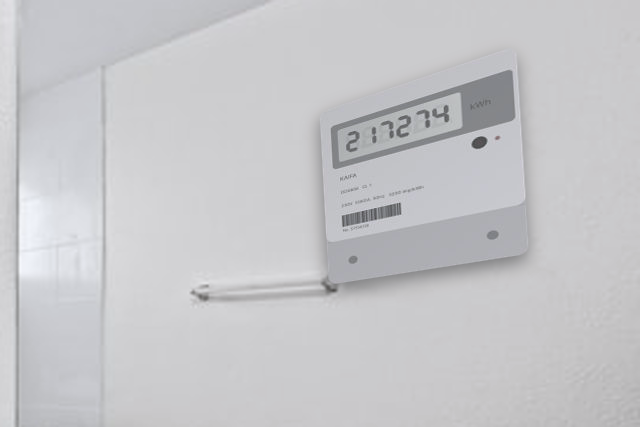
217274 (kWh)
